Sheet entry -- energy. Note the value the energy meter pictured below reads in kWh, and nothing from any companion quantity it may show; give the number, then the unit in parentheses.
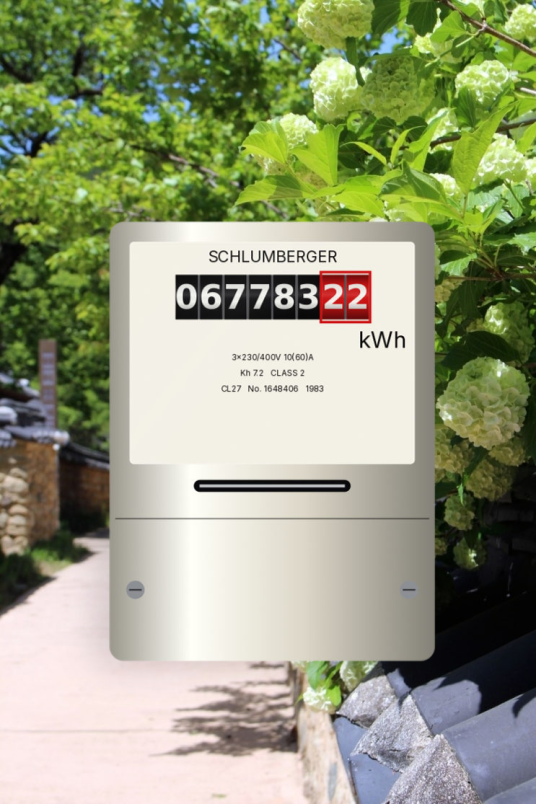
67783.22 (kWh)
